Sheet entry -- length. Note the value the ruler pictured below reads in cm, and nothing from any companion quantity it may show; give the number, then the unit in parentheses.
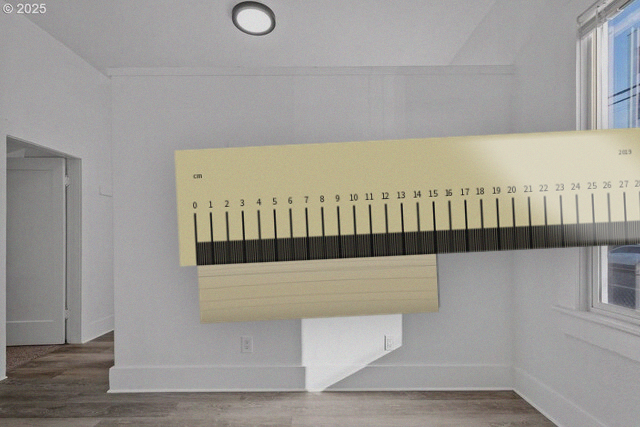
15 (cm)
